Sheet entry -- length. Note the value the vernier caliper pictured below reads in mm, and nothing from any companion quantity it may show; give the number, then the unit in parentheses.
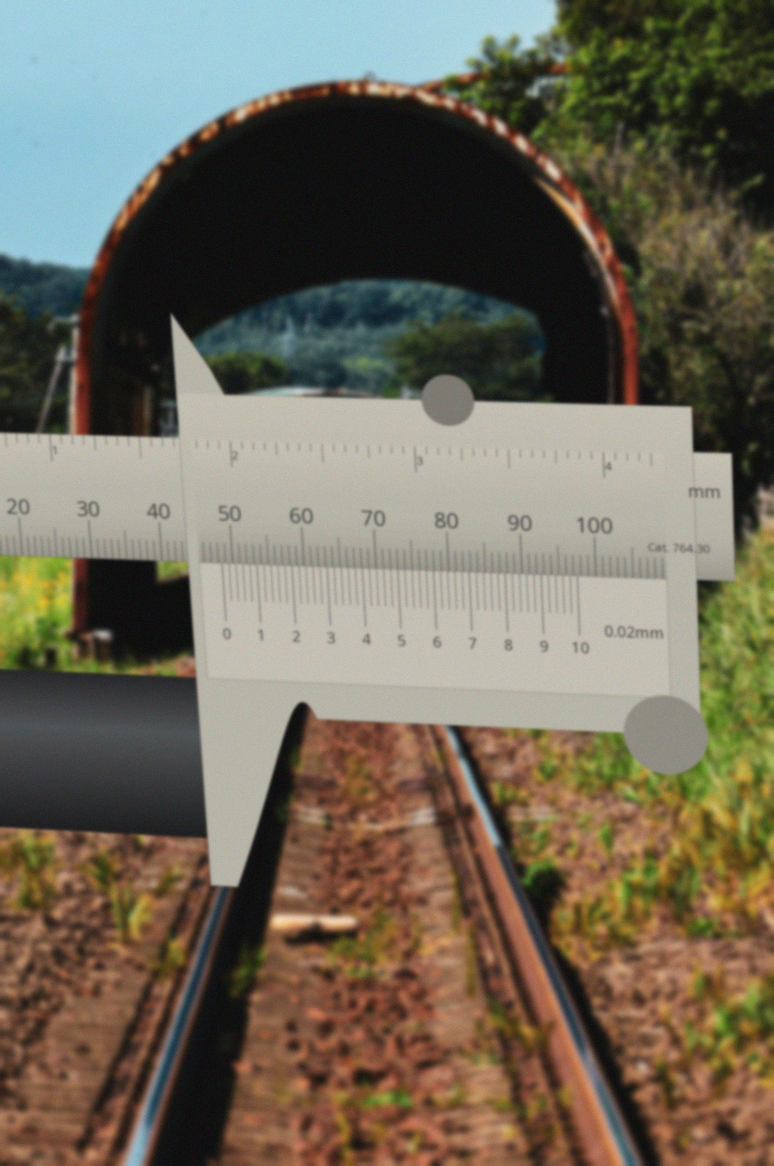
48.5 (mm)
